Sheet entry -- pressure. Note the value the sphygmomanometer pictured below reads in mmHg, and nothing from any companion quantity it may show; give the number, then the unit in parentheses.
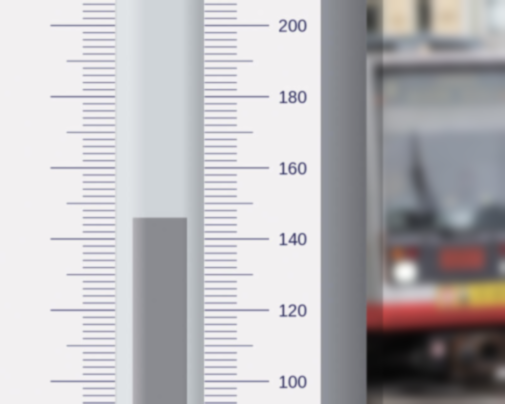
146 (mmHg)
